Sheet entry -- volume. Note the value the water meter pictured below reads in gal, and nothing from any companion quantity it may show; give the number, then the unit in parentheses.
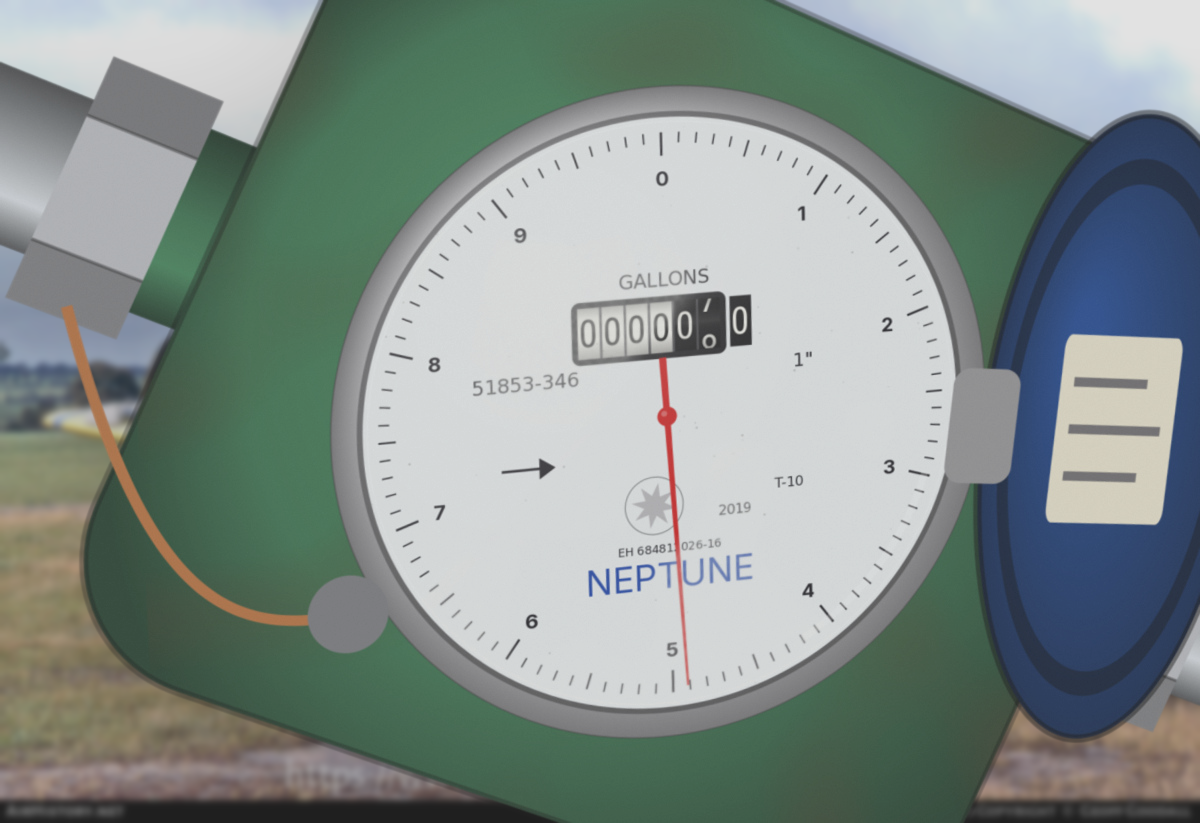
74.9 (gal)
